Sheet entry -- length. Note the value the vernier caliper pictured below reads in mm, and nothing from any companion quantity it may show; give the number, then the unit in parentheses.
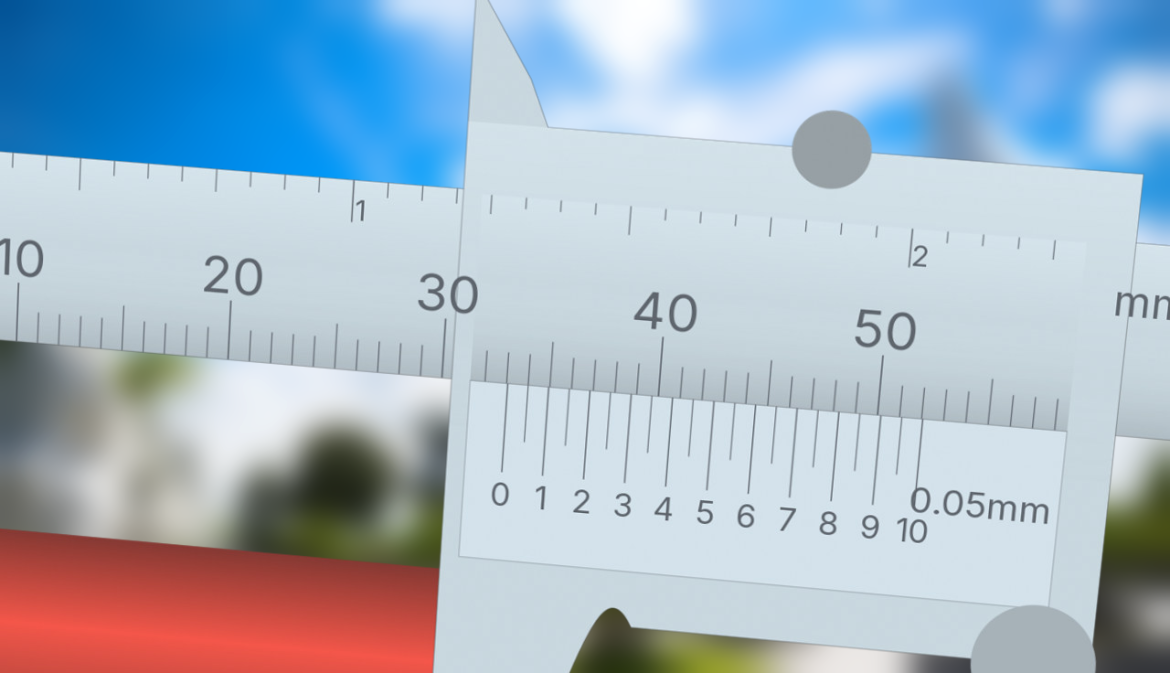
33.05 (mm)
